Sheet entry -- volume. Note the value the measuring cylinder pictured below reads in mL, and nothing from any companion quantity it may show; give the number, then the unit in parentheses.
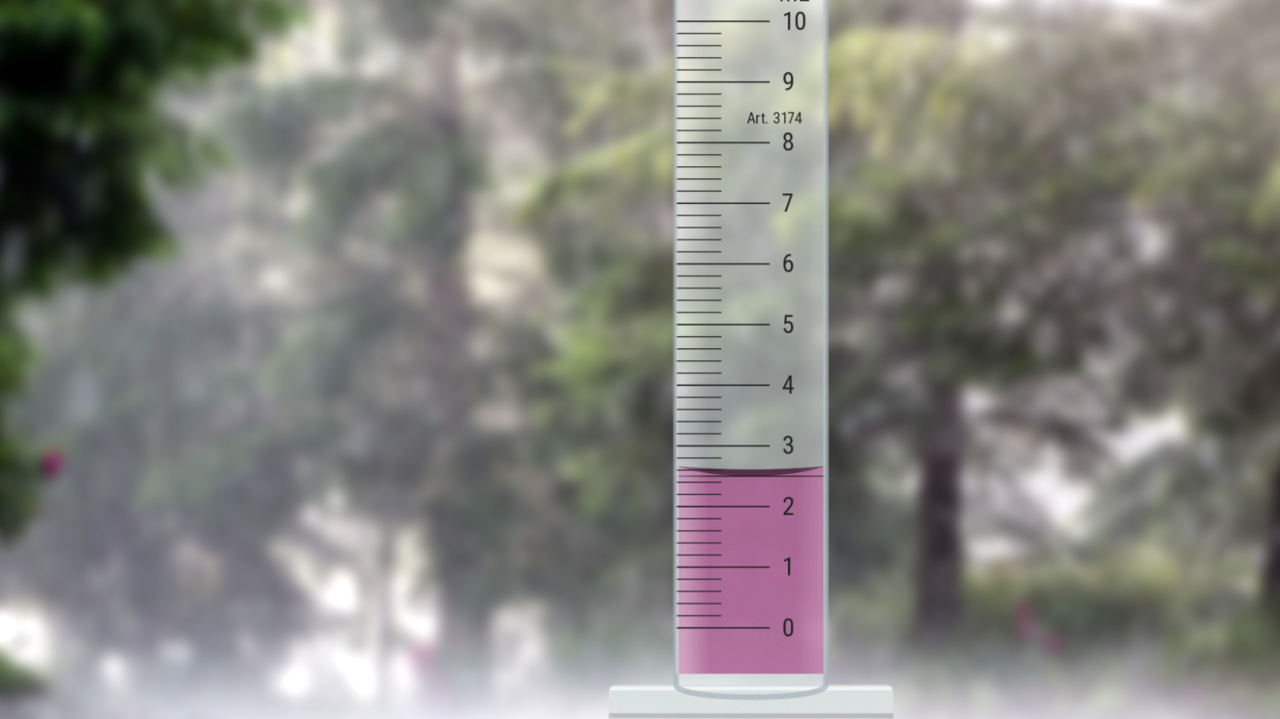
2.5 (mL)
